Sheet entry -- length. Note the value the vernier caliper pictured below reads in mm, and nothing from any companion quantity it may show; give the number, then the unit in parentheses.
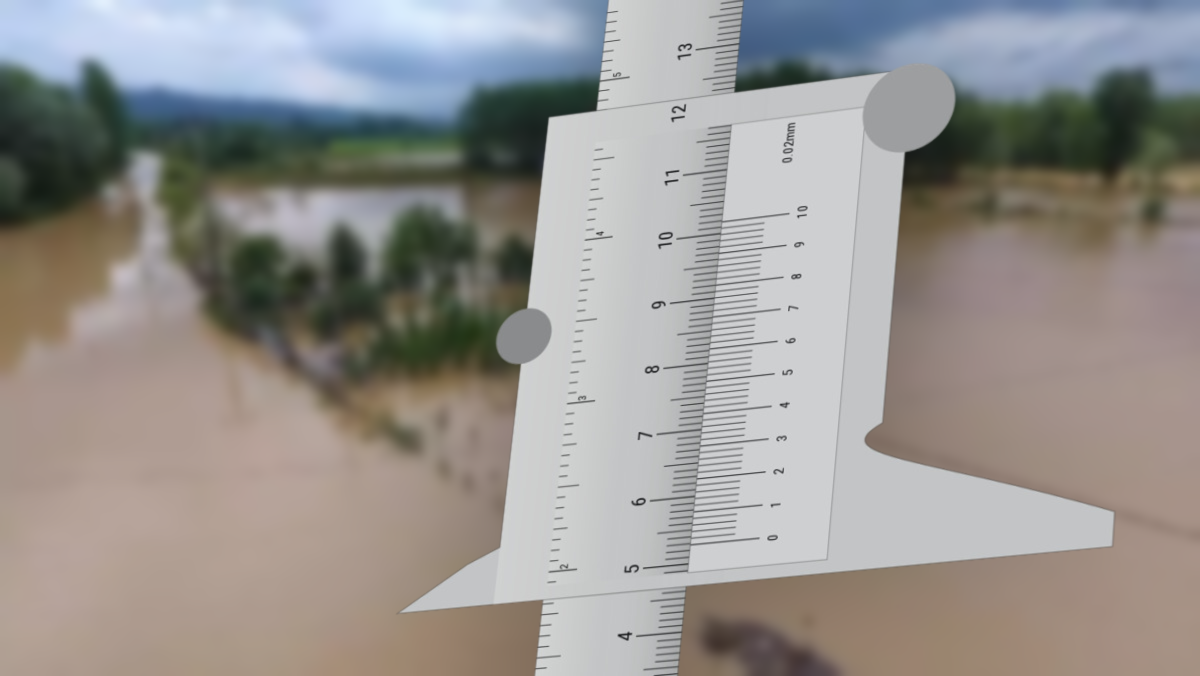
52.8 (mm)
